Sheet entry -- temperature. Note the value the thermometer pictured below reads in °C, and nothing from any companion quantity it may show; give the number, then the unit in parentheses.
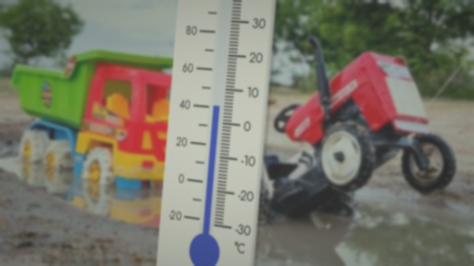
5 (°C)
